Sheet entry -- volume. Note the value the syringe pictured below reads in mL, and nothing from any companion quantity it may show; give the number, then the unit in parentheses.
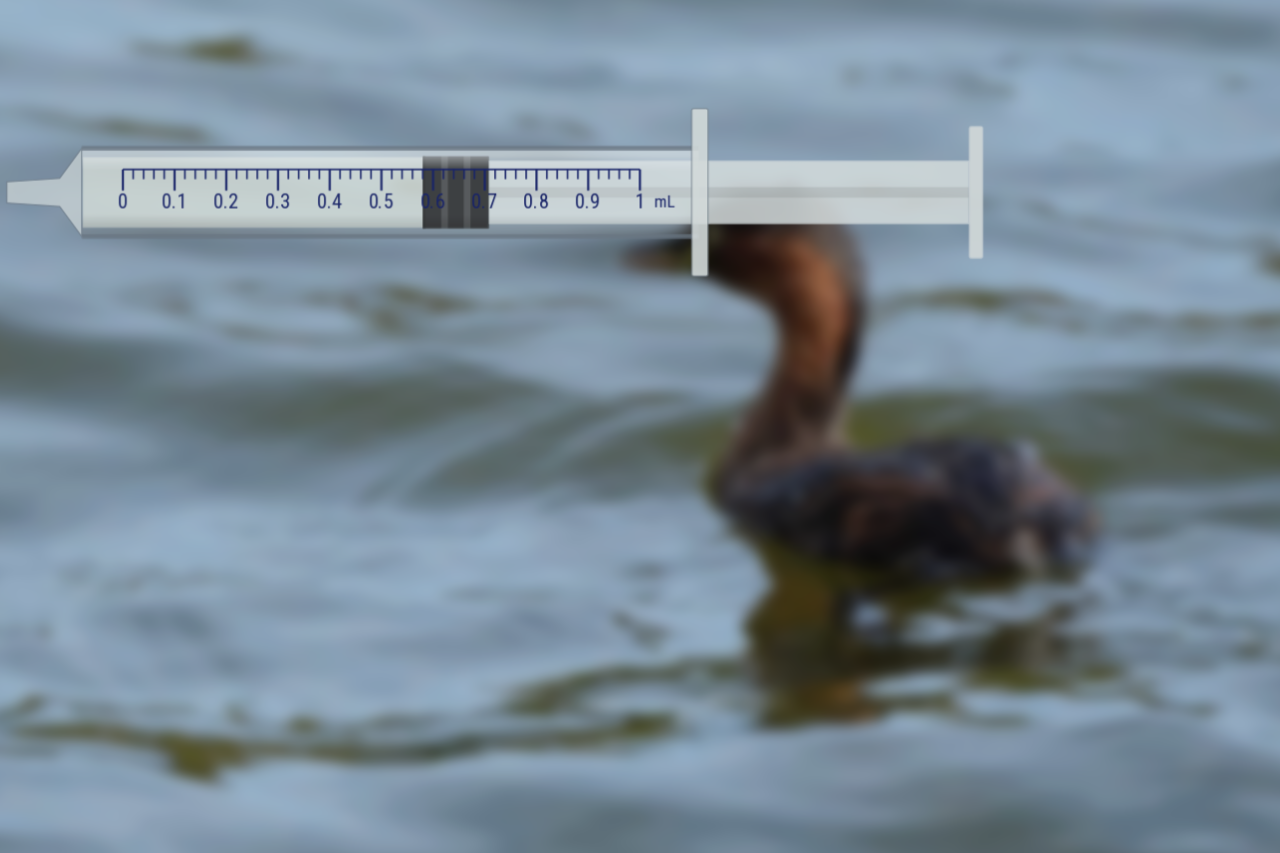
0.58 (mL)
